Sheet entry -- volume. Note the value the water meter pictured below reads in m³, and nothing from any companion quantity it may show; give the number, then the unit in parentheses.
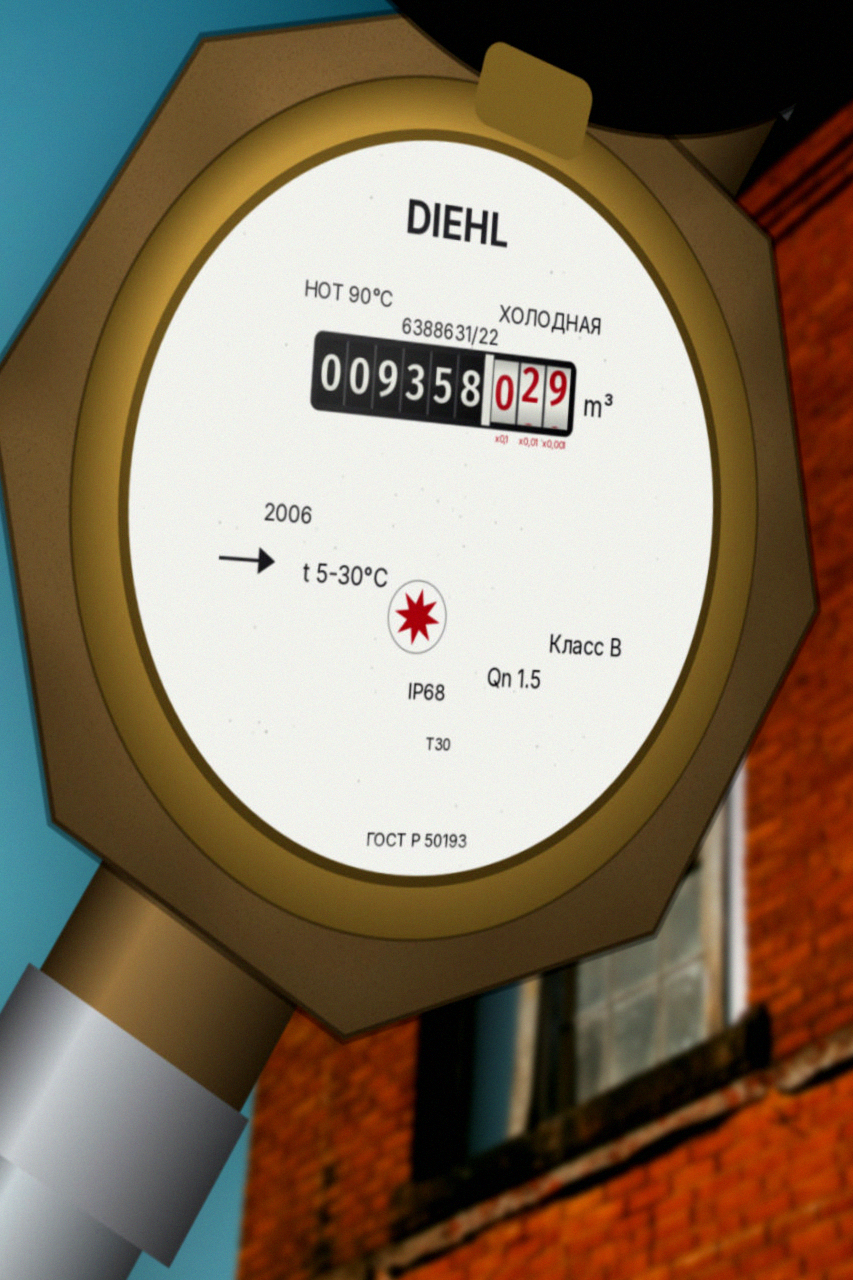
9358.029 (m³)
